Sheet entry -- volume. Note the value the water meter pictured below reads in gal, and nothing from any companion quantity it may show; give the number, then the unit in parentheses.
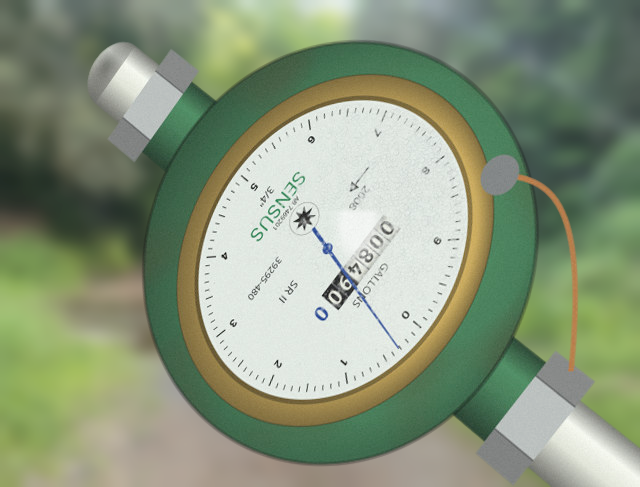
84900.3 (gal)
